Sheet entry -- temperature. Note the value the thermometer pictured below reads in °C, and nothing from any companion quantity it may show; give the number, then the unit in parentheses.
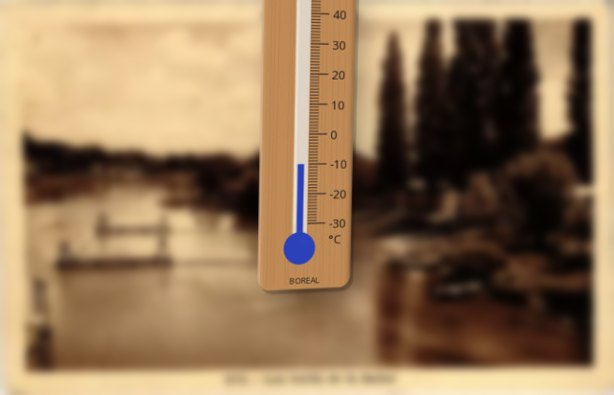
-10 (°C)
